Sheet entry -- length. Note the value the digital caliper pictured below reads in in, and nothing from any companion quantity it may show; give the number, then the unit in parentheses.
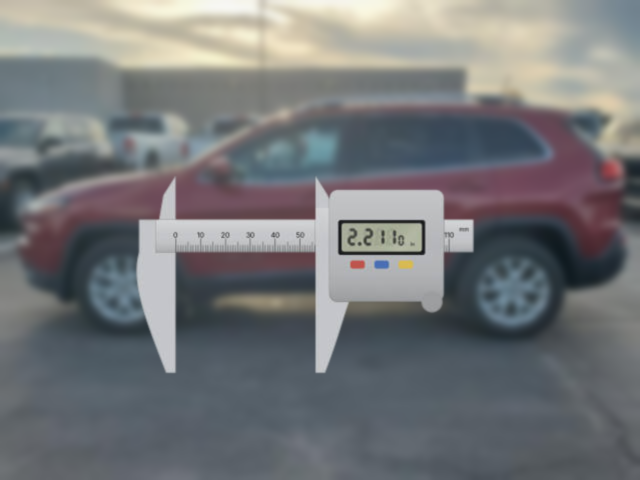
2.2110 (in)
